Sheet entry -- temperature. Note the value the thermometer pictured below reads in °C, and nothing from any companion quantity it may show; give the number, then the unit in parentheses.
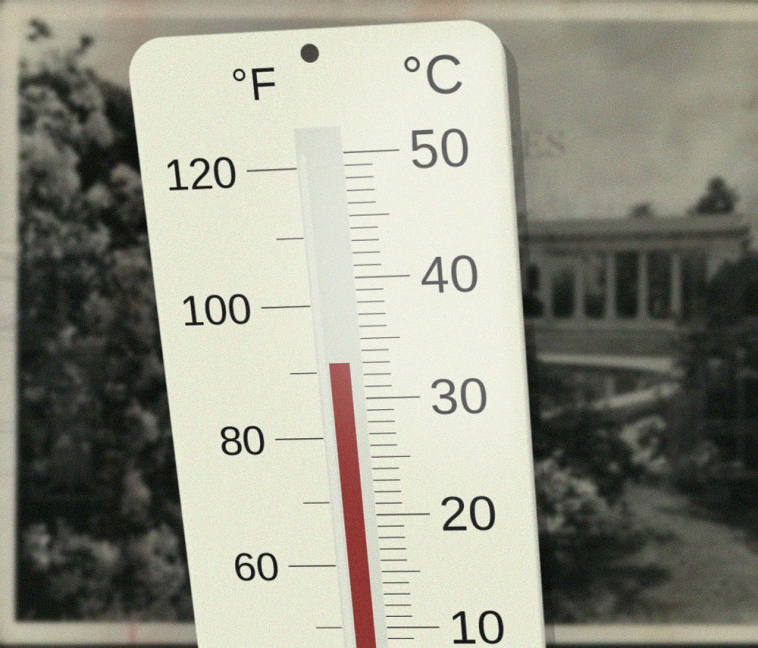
33 (°C)
